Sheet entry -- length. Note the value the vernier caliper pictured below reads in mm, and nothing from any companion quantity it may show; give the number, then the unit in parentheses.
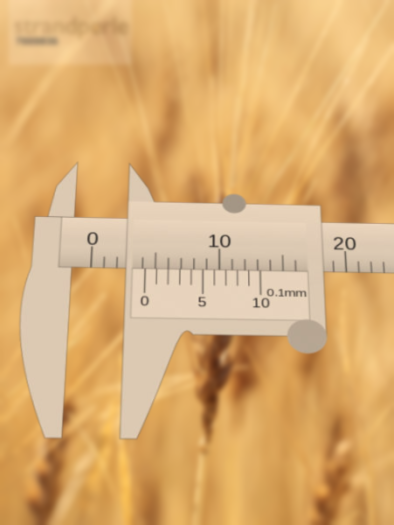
4.2 (mm)
